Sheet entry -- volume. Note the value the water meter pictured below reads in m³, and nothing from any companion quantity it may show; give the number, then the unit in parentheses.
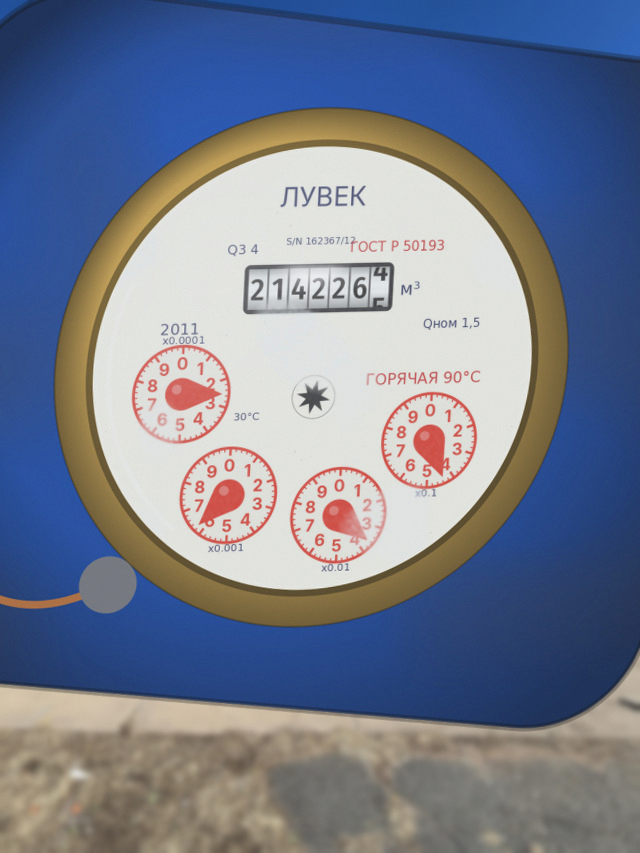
2142264.4362 (m³)
